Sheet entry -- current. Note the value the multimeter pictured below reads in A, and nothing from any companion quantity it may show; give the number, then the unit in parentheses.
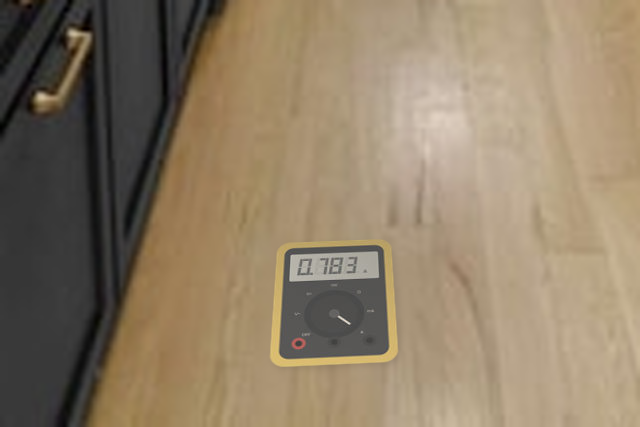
0.783 (A)
